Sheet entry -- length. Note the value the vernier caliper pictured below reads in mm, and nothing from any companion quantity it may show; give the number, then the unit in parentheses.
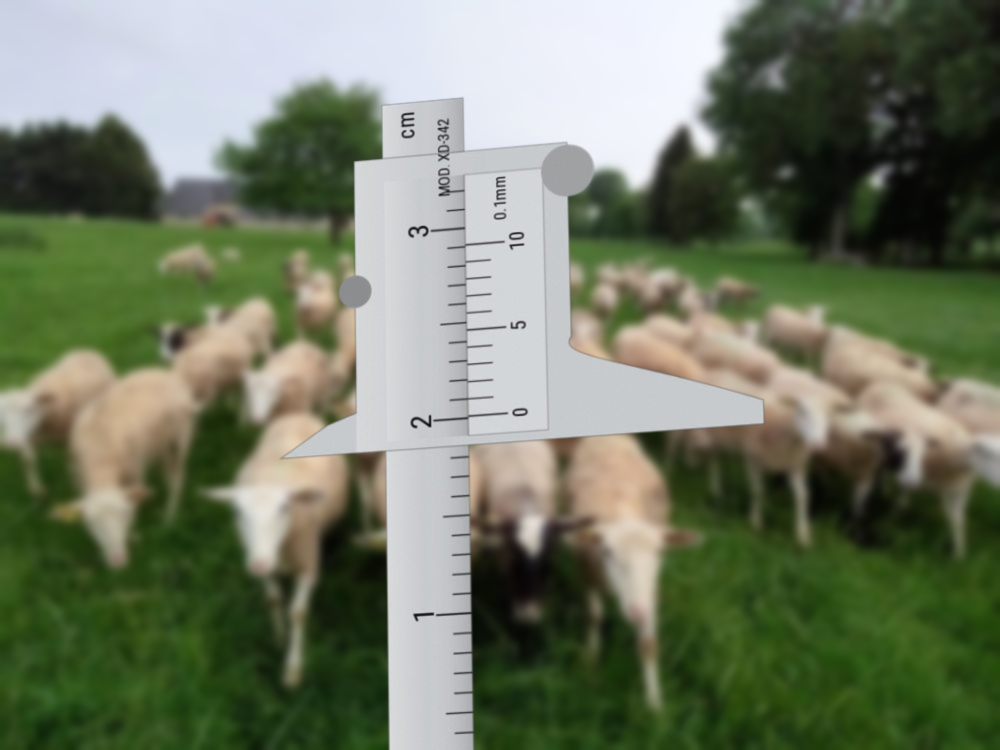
20.1 (mm)
